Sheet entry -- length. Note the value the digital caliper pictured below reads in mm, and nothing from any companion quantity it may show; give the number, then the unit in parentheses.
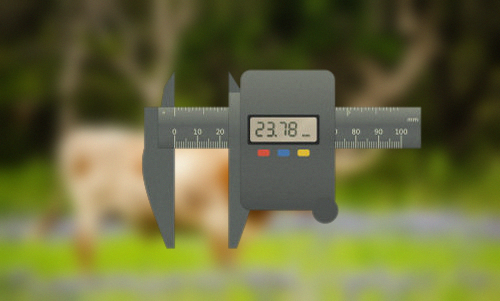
23.78 (mm)
